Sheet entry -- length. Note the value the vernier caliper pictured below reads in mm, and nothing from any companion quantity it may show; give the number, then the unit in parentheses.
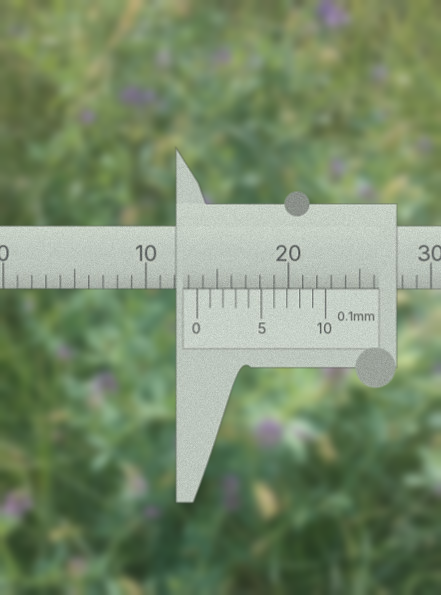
13.6 (mm)
